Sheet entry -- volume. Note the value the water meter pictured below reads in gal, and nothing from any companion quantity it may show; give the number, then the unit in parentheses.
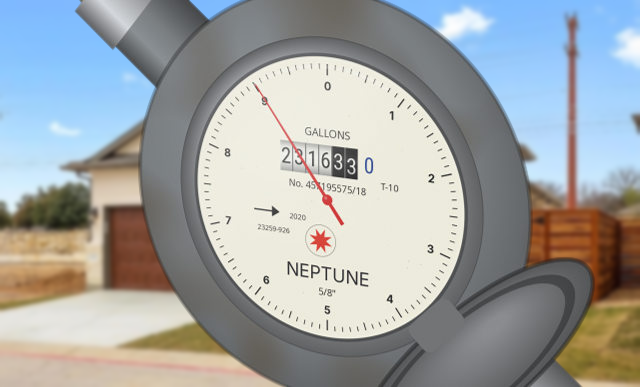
2316329.0 (gal)
